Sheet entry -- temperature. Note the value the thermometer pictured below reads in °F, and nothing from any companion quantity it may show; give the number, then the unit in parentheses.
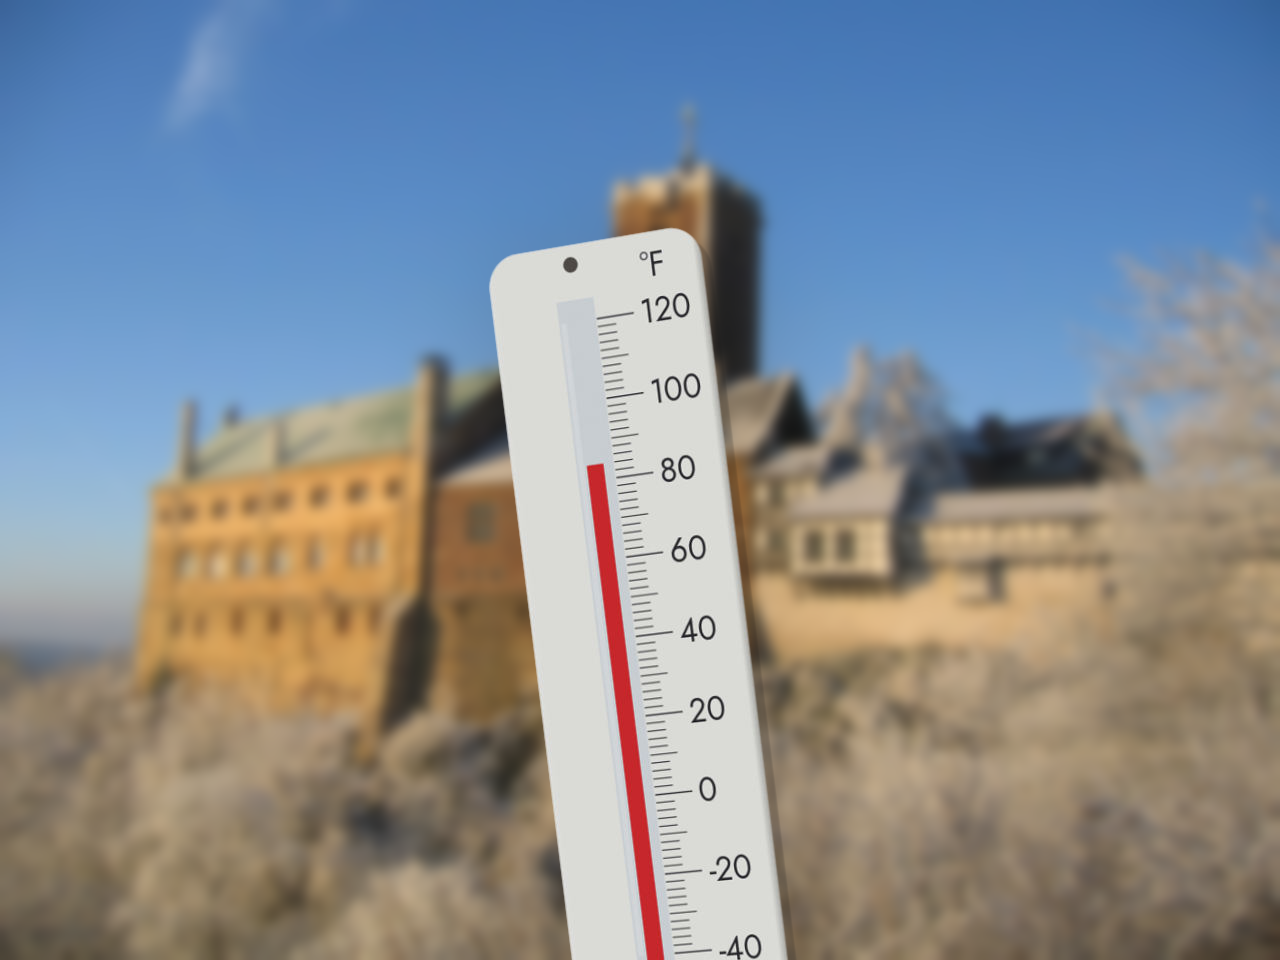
84 (°F)
